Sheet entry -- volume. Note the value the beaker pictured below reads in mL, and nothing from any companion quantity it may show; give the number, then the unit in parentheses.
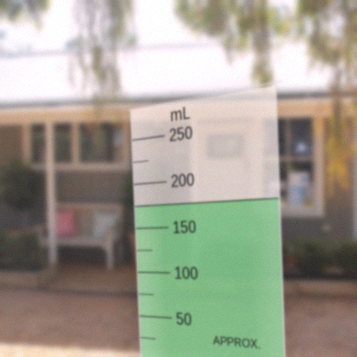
175 (mL)
